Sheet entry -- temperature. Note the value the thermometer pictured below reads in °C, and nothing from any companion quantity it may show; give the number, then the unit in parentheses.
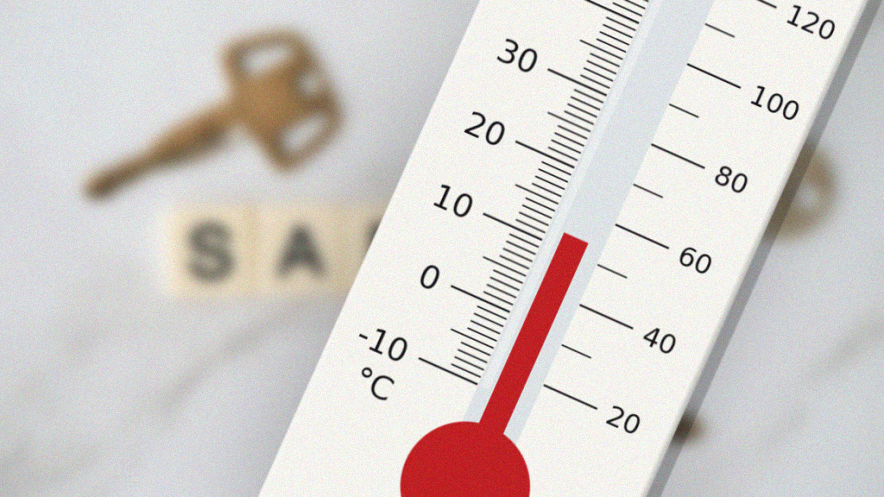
12 (°C)
